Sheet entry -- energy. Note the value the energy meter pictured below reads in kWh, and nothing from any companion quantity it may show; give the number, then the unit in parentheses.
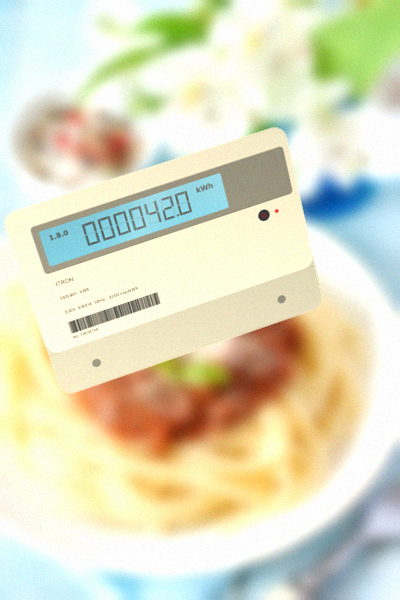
42.0 (kWh)
